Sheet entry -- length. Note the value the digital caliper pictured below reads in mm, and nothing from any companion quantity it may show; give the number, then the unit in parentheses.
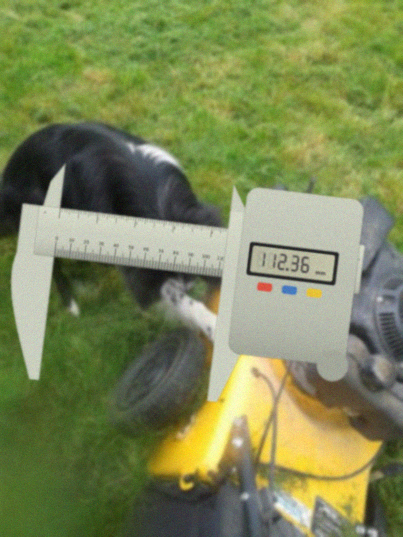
112.36 (mm)
